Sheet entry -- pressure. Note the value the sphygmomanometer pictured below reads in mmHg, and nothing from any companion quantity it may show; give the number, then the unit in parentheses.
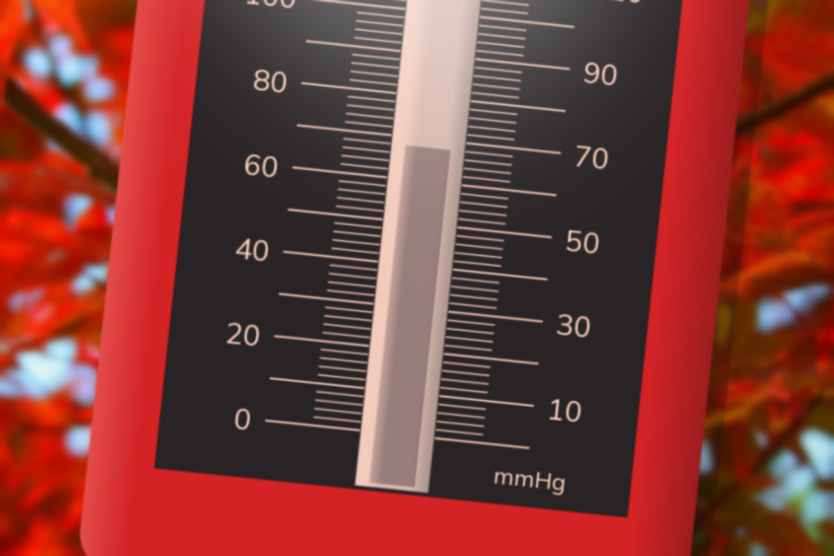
68 (mmHg)
